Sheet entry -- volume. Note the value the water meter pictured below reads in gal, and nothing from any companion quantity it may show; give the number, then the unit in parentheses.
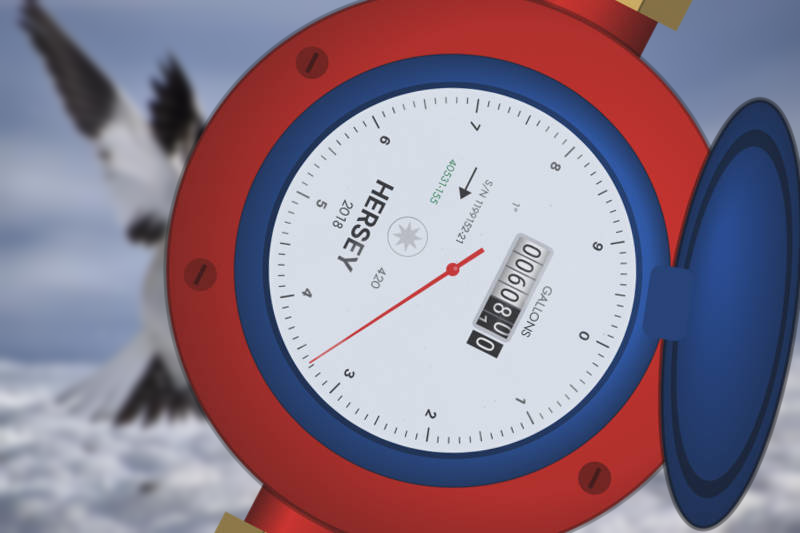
60803.3 (gal)
